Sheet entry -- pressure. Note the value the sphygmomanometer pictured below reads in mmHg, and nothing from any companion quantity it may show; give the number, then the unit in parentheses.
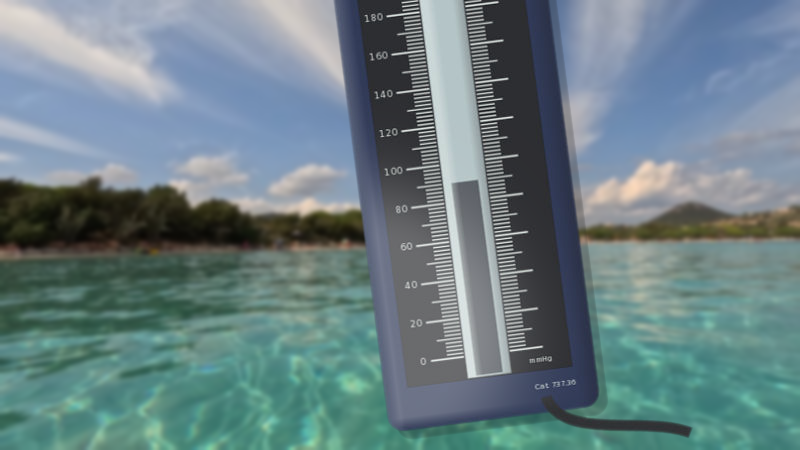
90 (mmHg)
